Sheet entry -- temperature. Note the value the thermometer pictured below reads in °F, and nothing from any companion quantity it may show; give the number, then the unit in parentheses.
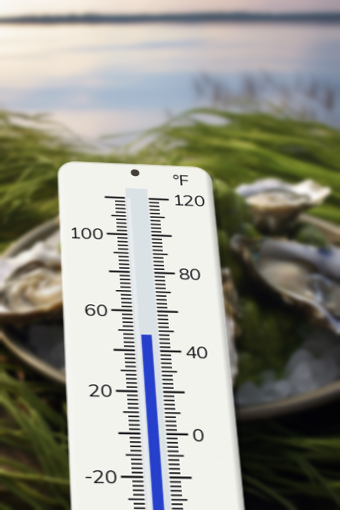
48 (°F)
